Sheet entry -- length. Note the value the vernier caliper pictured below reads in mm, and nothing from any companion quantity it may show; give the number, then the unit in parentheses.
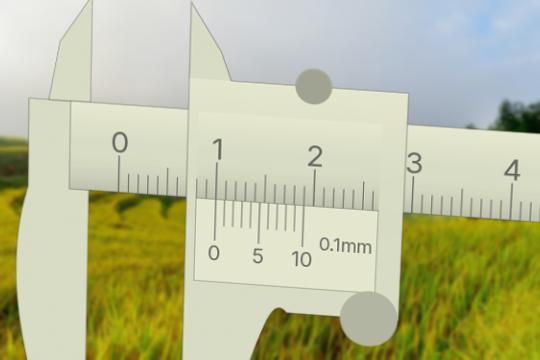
10.0 (mm)
